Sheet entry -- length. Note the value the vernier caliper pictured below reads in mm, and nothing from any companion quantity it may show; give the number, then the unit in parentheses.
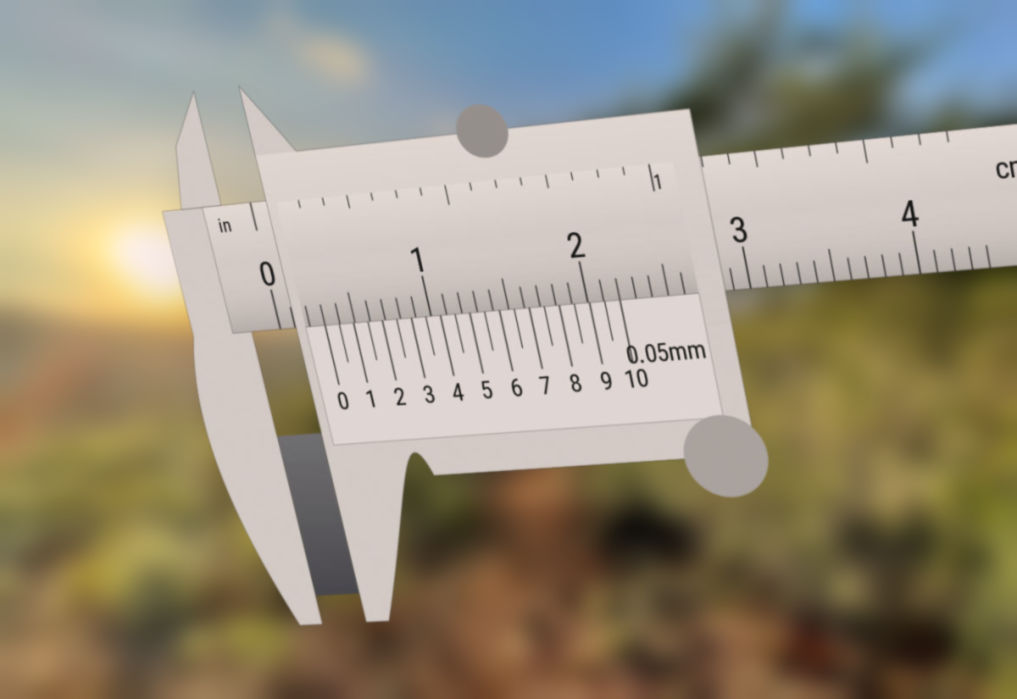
3.0 (mm)
